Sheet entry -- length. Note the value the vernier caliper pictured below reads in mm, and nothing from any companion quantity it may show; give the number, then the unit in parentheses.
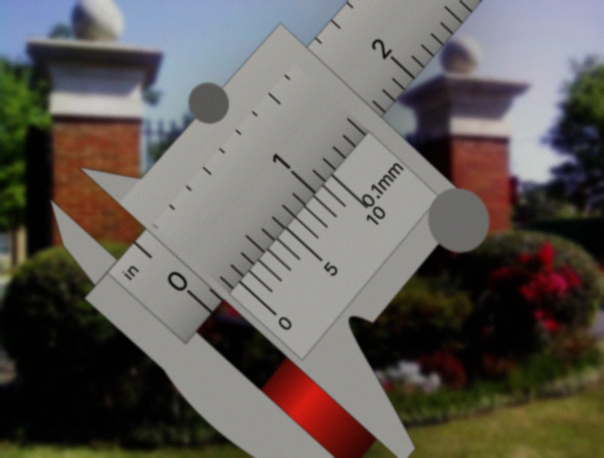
2.6 (mm)
